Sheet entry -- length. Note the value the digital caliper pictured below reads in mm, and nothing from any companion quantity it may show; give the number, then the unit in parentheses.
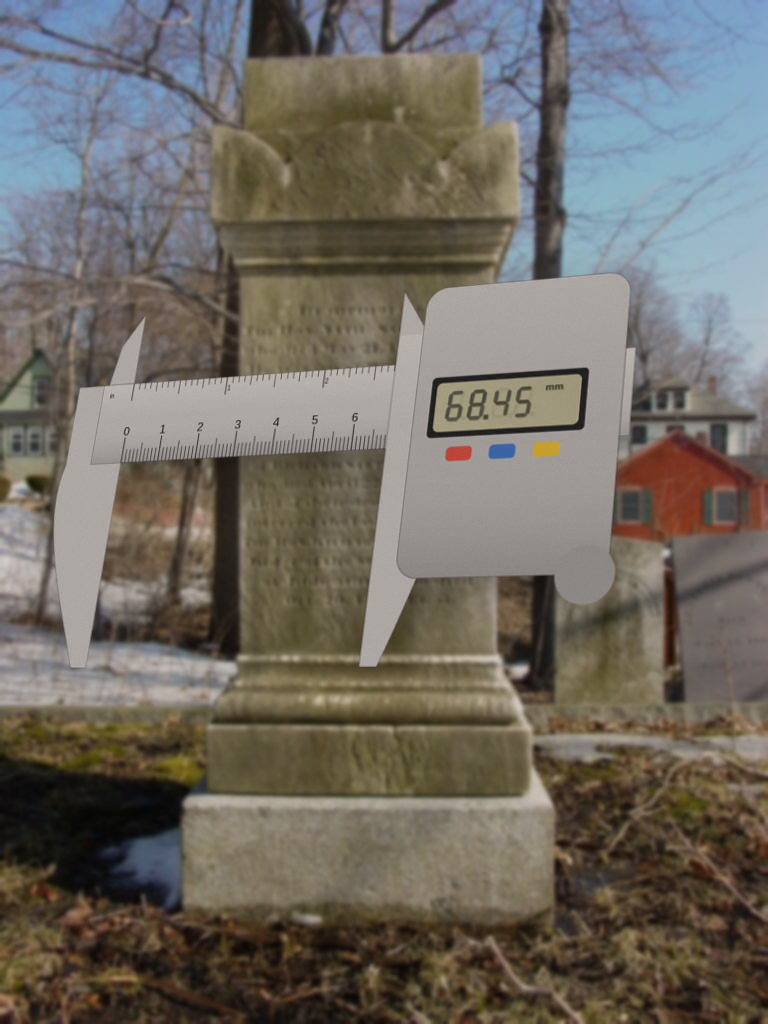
68.45 (mm)
